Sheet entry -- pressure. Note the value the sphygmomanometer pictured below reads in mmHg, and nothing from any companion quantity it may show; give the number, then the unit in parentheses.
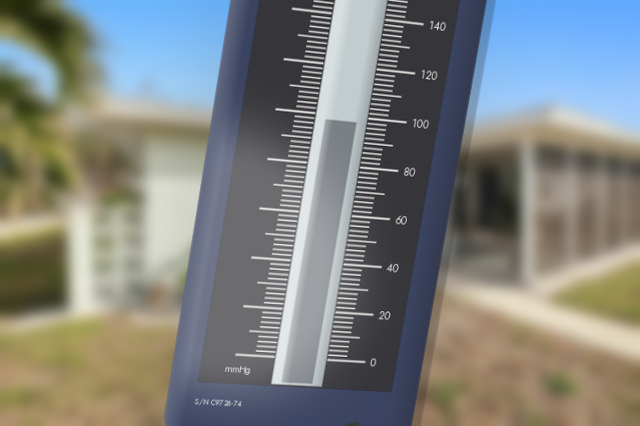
98 (mmHg)
